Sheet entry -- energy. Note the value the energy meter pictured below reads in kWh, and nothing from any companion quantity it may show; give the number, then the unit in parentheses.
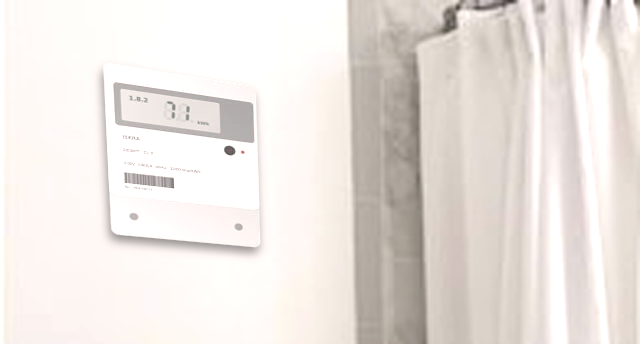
71 (kWh)
